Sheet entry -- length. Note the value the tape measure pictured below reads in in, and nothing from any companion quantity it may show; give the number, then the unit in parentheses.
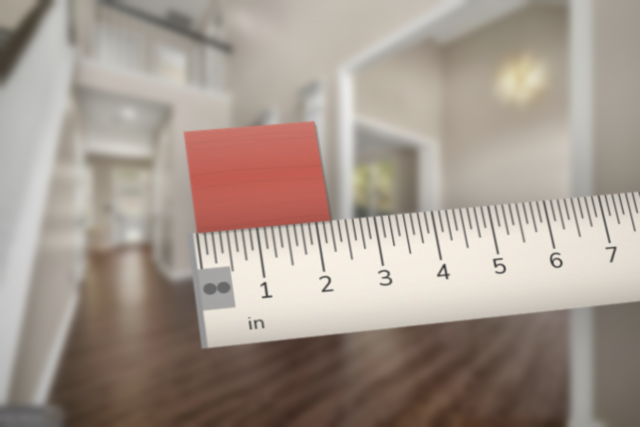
2.25 (in)
